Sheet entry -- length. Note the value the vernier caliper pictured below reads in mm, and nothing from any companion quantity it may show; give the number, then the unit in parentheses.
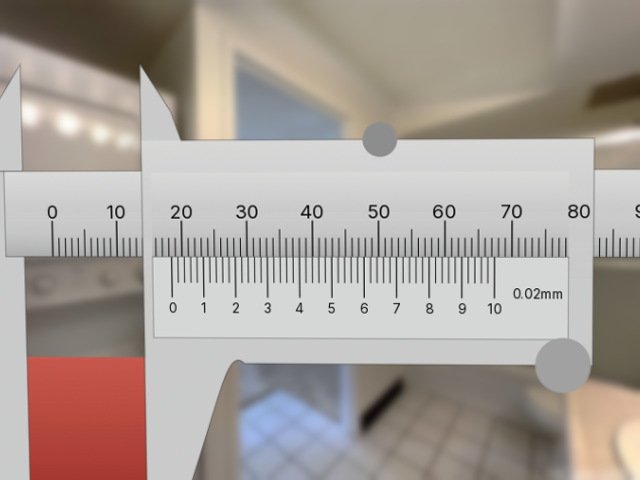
18.4 (mm)
